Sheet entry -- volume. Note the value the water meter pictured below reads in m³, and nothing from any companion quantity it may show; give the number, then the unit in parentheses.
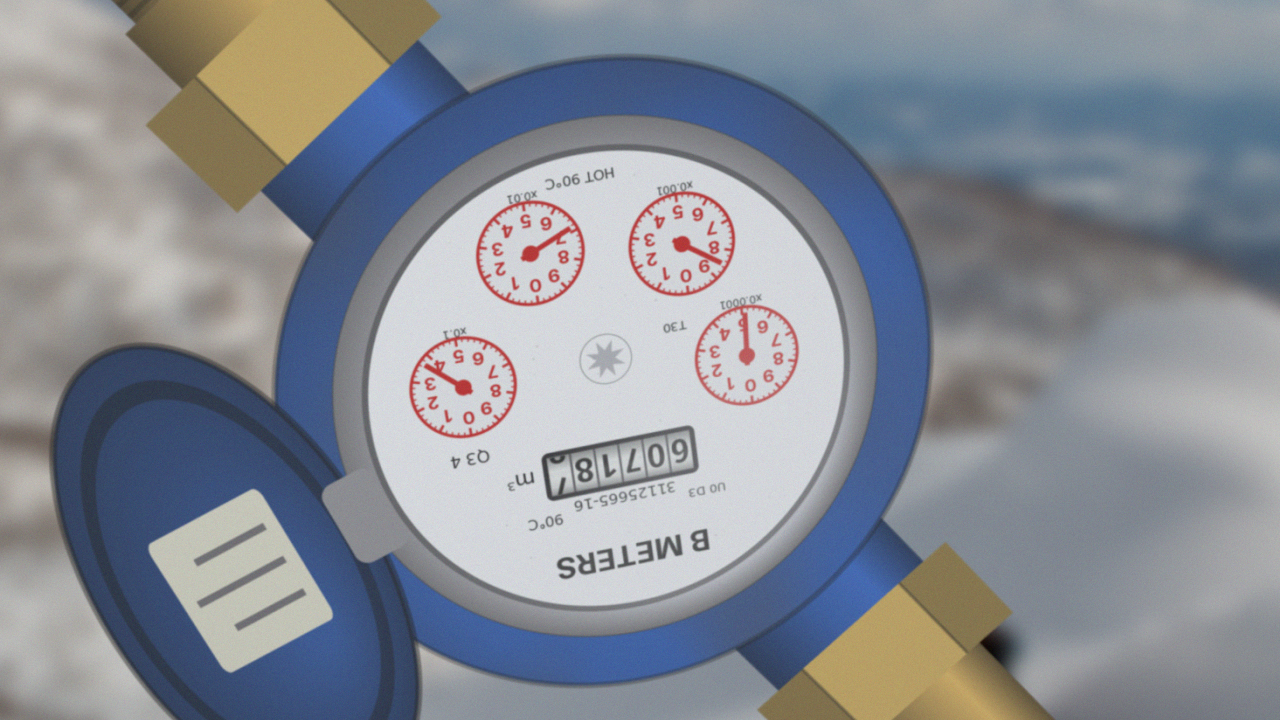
607187.3685 (m³)
